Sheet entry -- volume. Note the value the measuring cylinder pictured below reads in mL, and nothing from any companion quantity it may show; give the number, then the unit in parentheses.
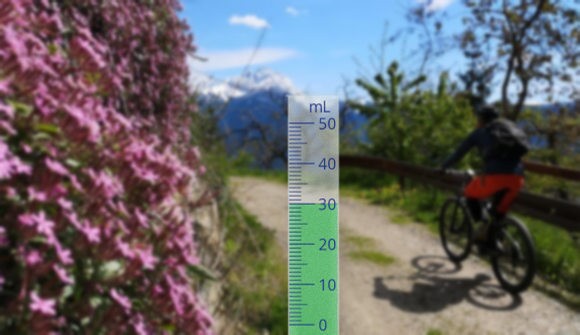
30 (mL)
